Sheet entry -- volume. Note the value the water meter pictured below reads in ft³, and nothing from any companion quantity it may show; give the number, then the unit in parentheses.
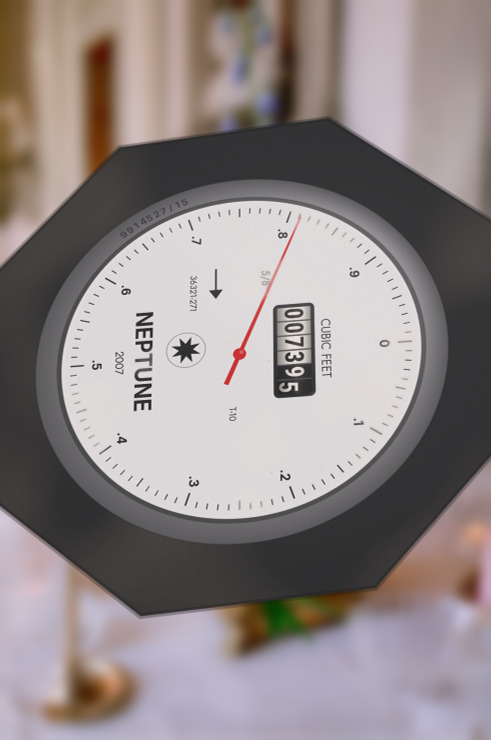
7394.81 (ft³)
